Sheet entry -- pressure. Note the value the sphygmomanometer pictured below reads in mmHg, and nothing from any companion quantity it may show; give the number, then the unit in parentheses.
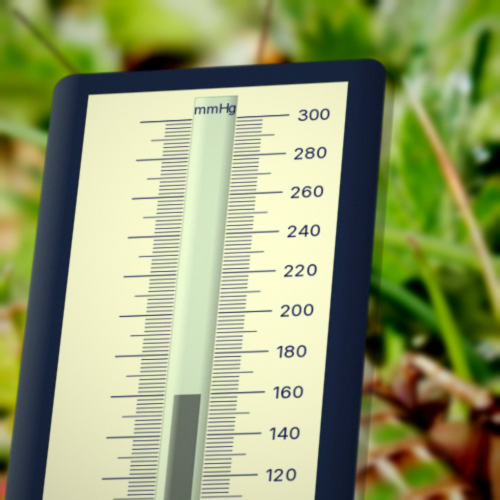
160 (mmHg)
